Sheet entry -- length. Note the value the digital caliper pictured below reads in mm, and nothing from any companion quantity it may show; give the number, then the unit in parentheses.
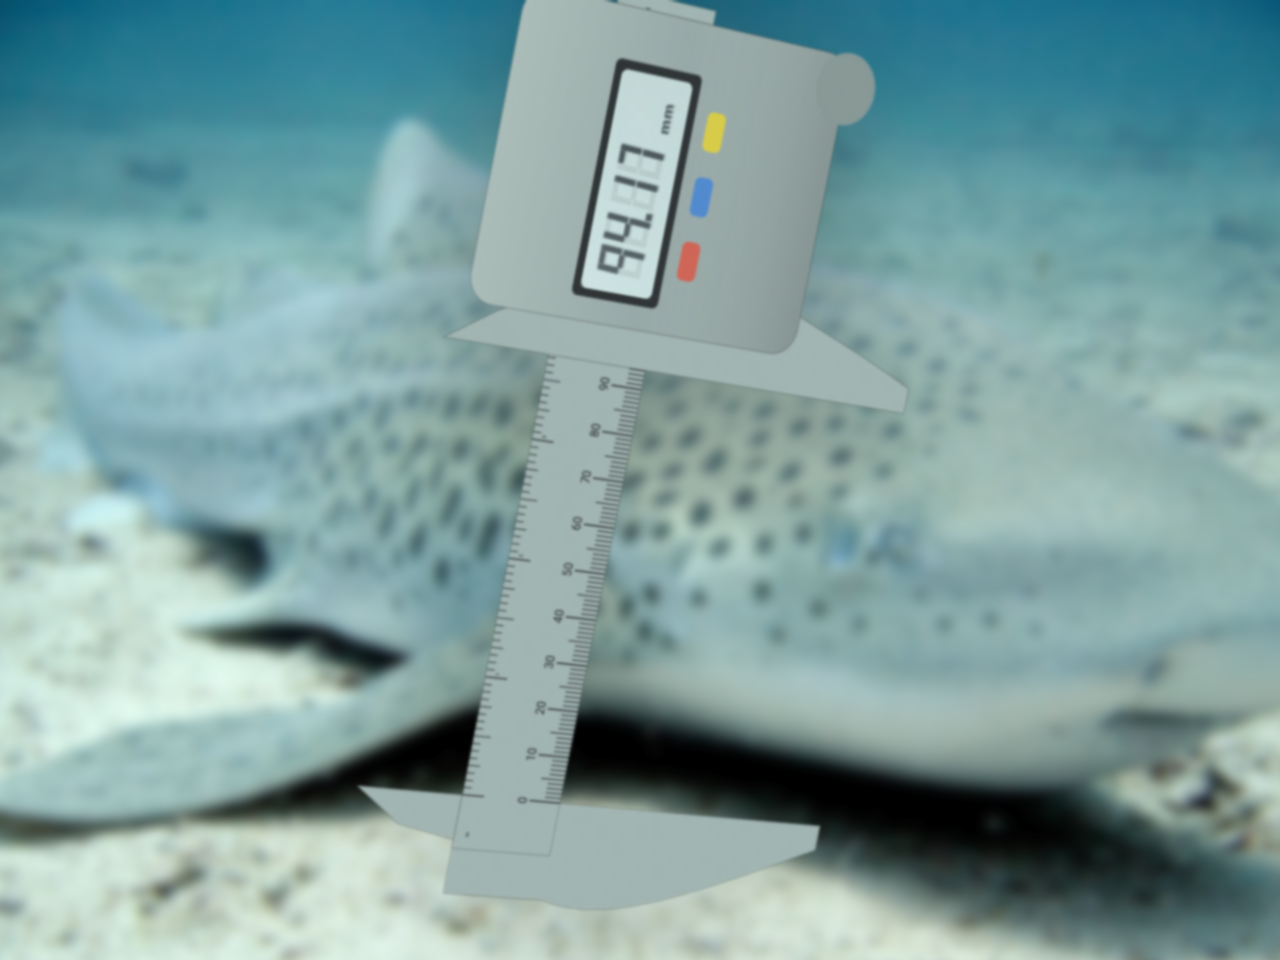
94.17 (mm)
